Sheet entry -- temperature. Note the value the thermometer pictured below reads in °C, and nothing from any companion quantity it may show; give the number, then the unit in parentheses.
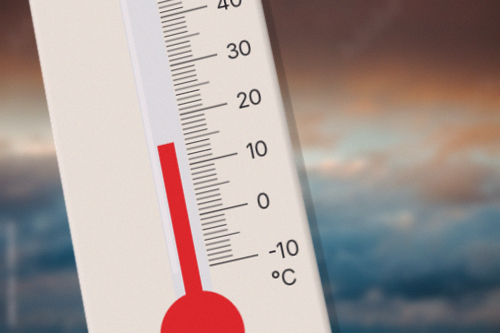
15 (°C)
